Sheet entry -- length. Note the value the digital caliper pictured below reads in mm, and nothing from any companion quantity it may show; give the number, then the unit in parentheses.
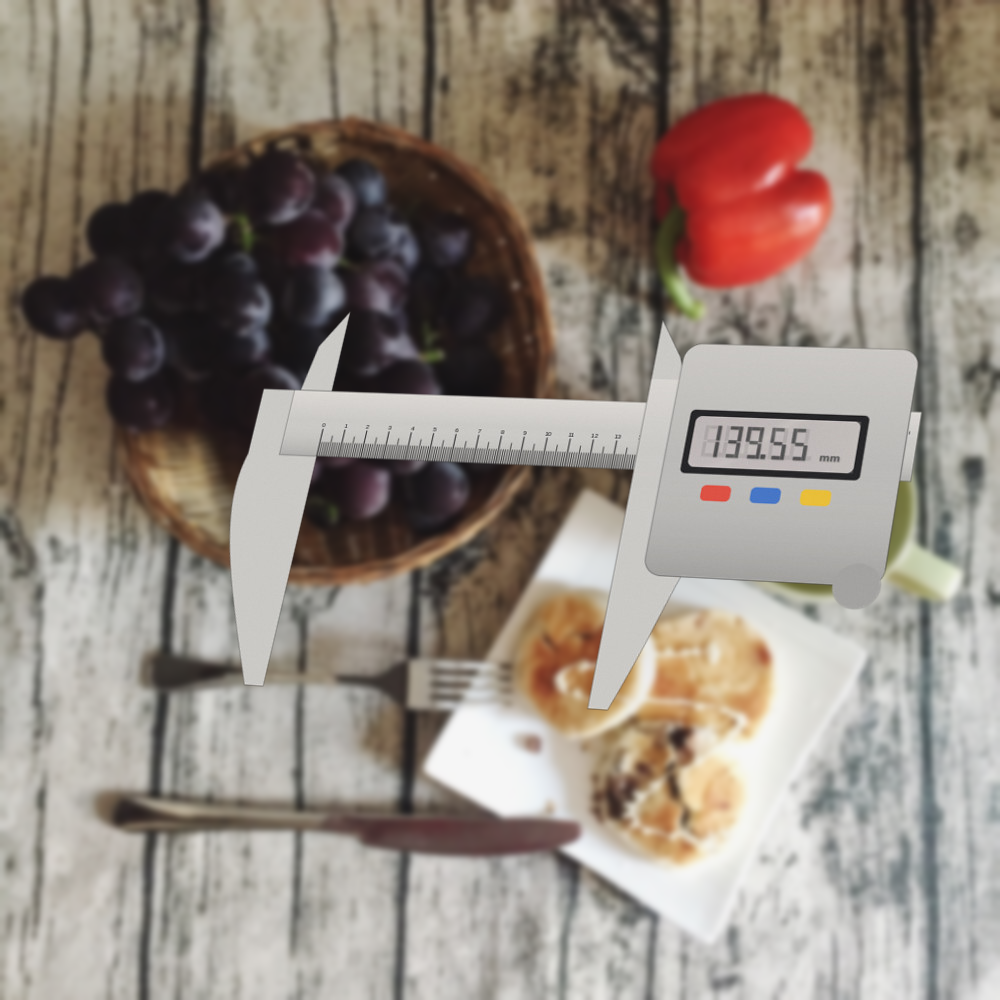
139.55 (mm)
